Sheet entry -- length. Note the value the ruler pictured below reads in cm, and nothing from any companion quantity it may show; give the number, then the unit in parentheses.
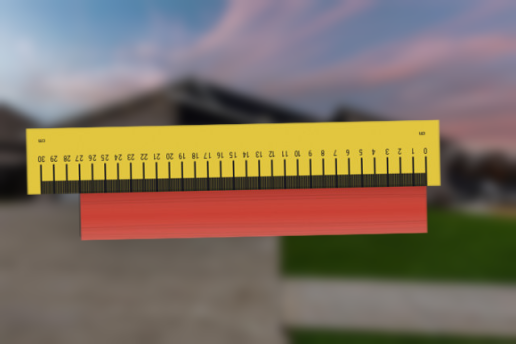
27 (cm)
